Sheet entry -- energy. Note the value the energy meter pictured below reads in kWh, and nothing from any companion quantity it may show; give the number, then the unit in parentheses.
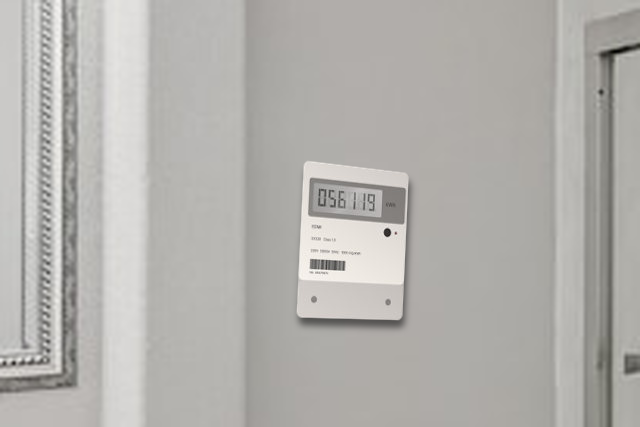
56119 (kWh)
